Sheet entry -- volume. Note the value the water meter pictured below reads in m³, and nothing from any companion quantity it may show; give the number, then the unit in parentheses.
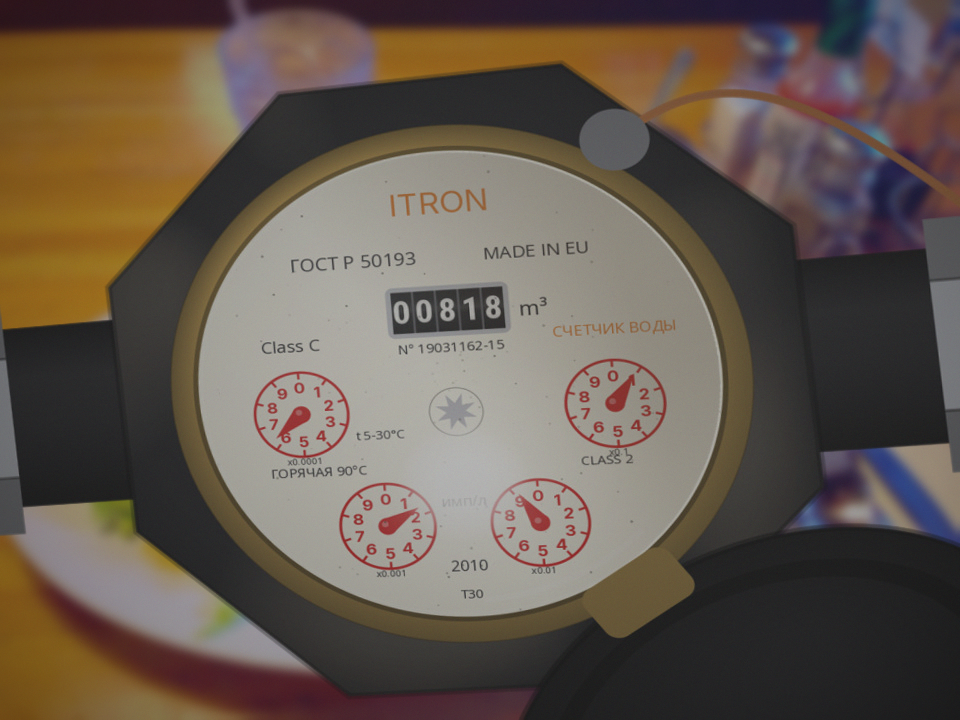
818.0916 (m³)
